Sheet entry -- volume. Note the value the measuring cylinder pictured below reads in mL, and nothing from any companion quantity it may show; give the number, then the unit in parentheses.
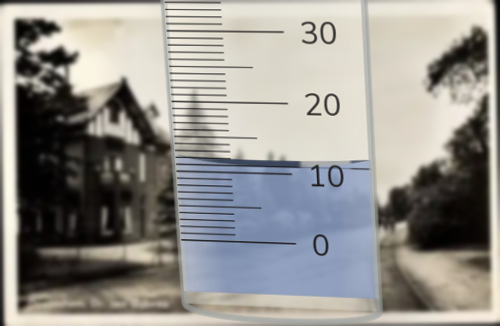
11 (mL)
